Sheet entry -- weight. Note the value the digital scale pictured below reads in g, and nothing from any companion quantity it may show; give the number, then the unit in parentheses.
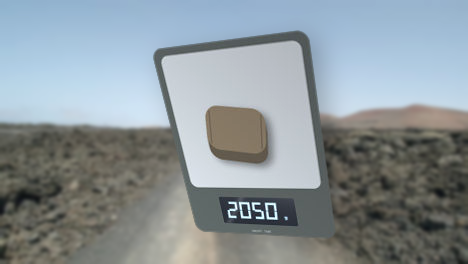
2050 (g)
